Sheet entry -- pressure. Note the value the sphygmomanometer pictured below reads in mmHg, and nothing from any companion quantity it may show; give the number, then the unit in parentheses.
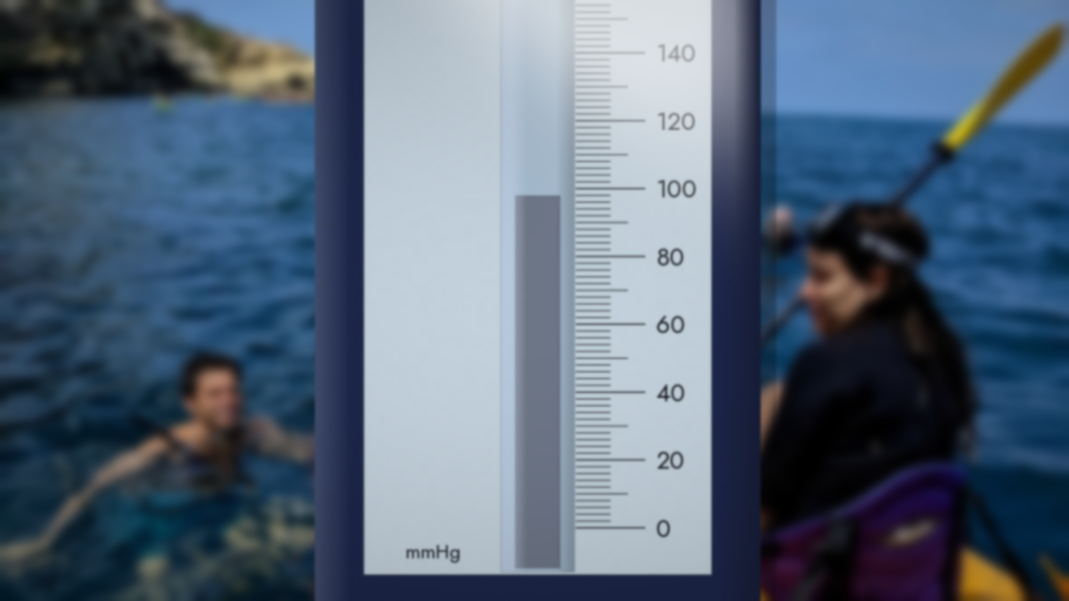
98 (mmHg)
